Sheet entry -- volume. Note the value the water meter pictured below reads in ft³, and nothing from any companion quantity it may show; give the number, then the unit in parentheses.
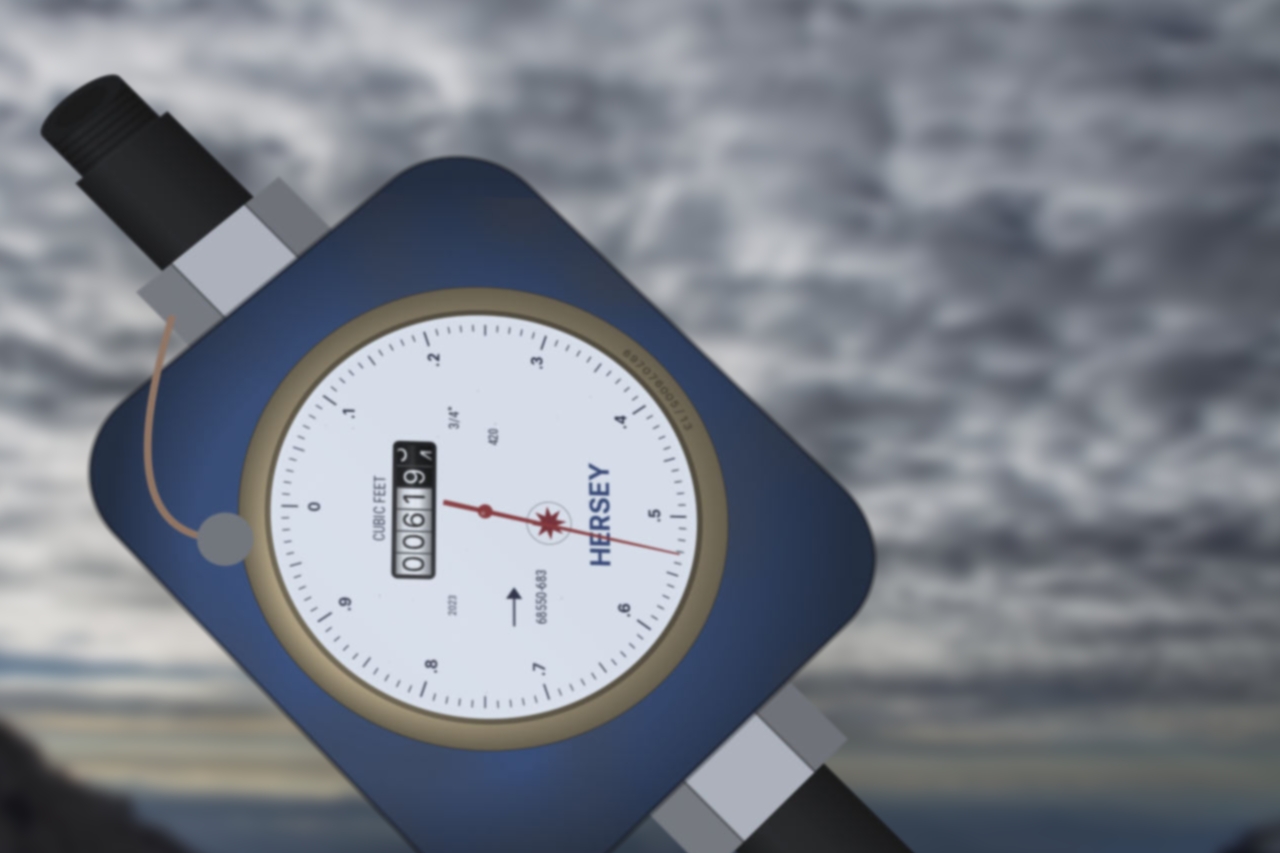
6193.53 (ft³)
